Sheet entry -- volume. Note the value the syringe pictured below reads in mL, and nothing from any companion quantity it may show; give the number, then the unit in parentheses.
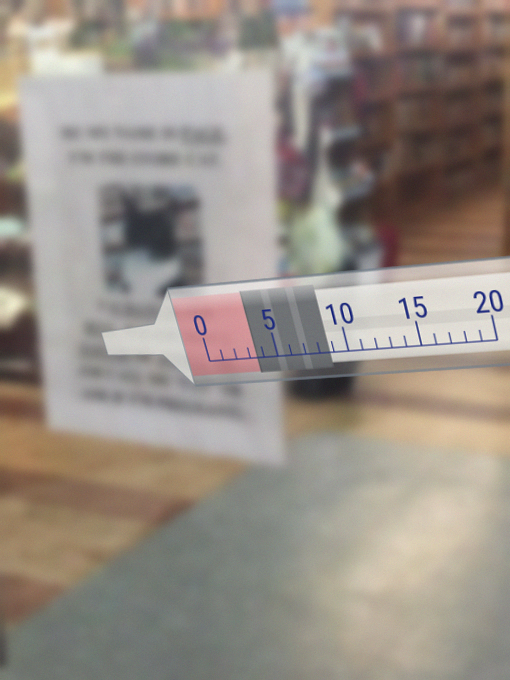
3.5 (mL)
